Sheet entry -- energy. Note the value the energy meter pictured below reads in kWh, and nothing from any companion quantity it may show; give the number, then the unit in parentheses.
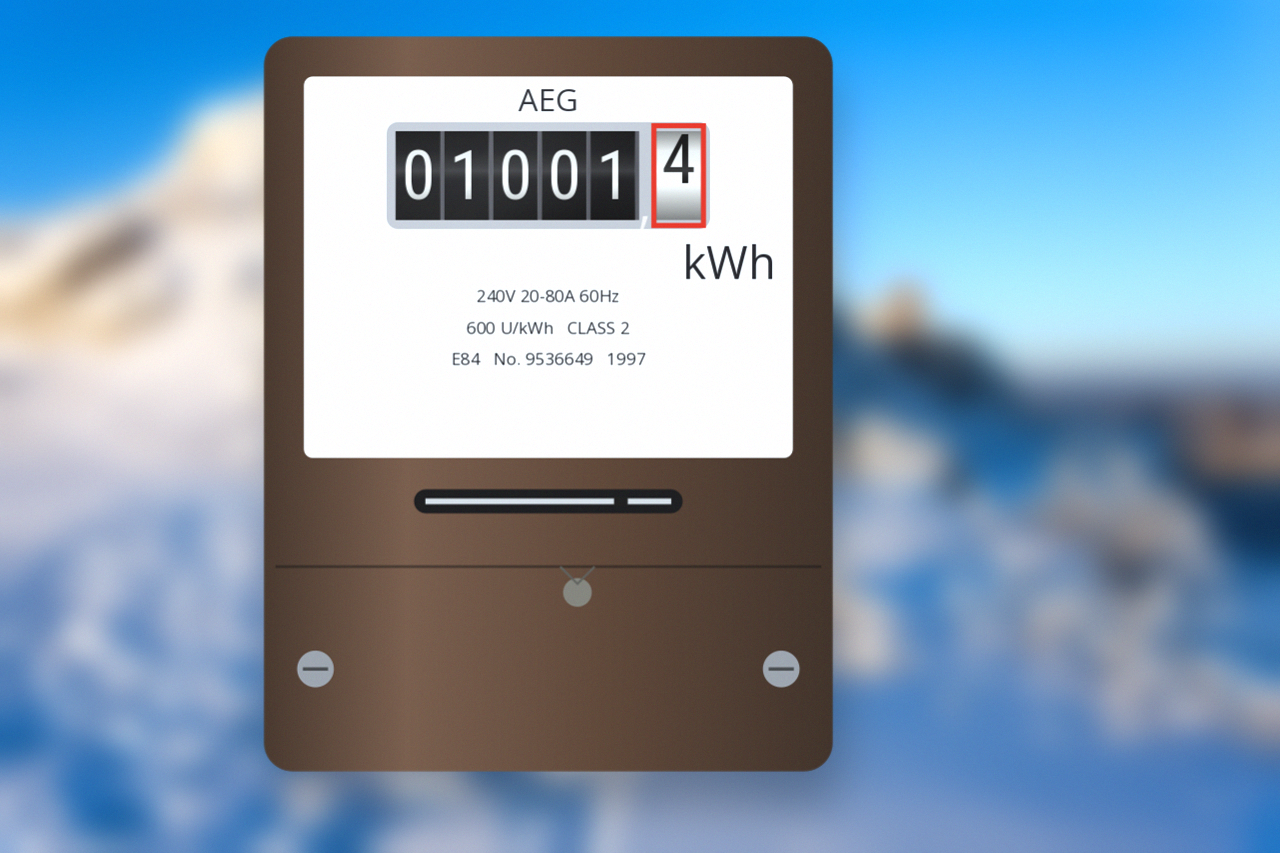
1001.4 (kWh)
